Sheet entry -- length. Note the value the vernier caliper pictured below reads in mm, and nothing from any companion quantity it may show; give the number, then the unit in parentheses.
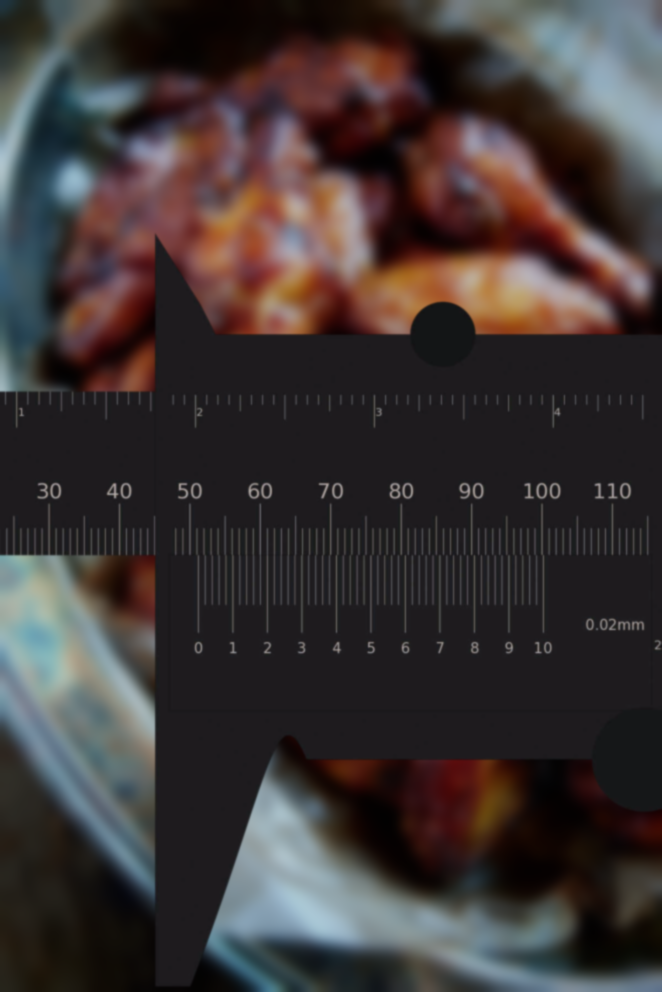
51.2 (mm)
